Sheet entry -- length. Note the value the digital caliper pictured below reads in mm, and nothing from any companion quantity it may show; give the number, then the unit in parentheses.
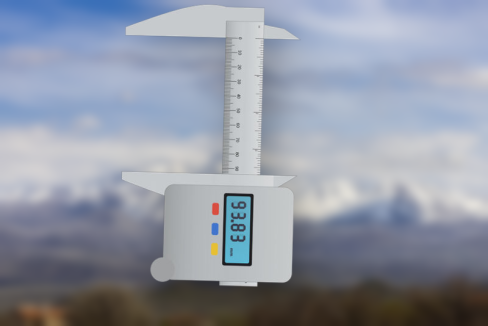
93.83 (mm)
